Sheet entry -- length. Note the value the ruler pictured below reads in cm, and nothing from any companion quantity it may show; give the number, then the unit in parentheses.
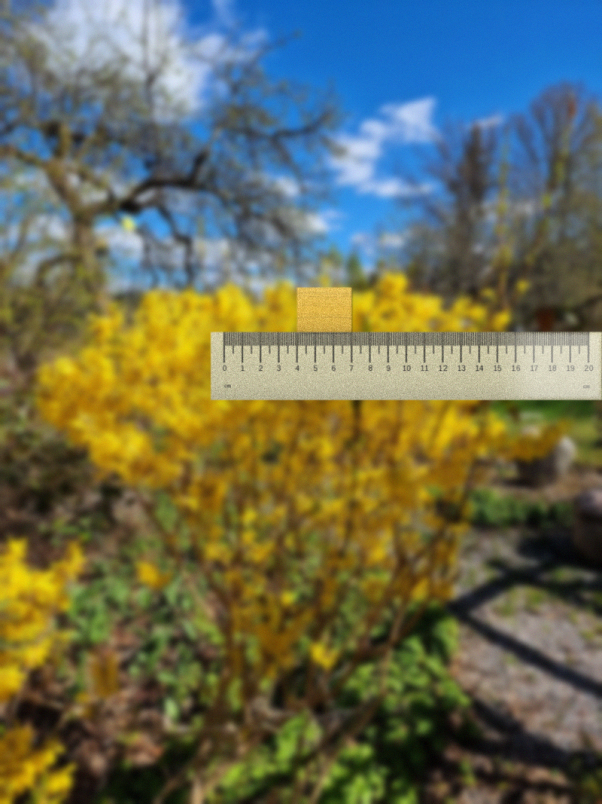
3 (cm)
